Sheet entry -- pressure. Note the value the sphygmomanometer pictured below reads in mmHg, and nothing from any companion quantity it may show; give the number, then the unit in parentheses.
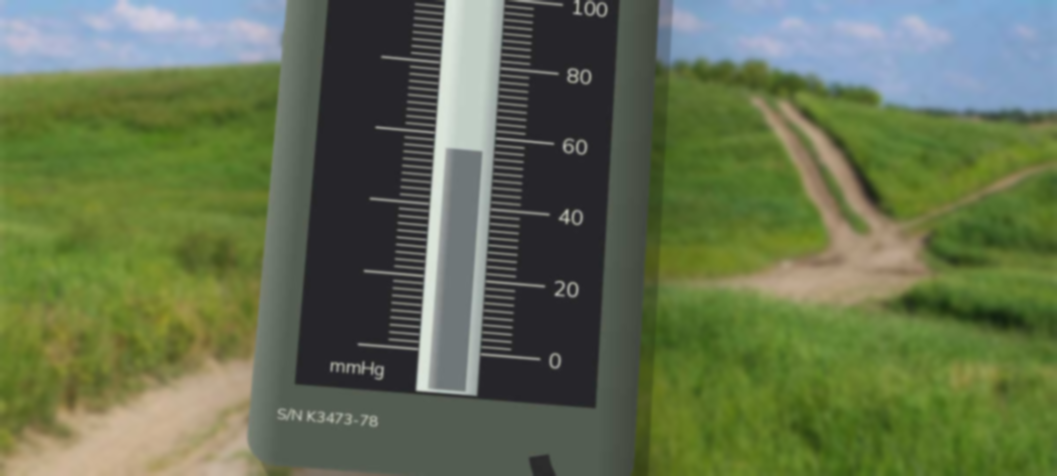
56 (mmHg)
